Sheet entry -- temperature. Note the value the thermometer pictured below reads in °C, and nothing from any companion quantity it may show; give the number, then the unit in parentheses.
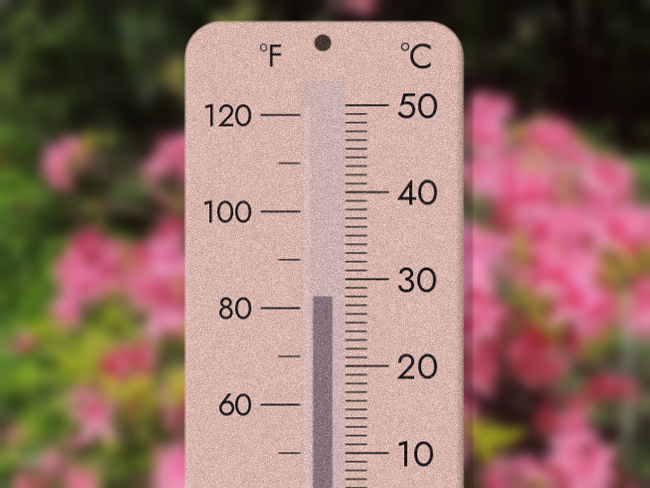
28 (°C)
